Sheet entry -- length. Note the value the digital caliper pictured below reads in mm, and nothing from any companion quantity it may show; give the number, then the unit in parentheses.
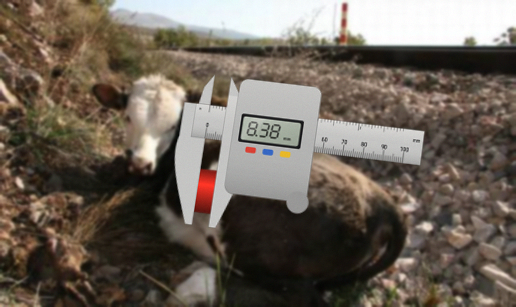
8.38 (mm)
